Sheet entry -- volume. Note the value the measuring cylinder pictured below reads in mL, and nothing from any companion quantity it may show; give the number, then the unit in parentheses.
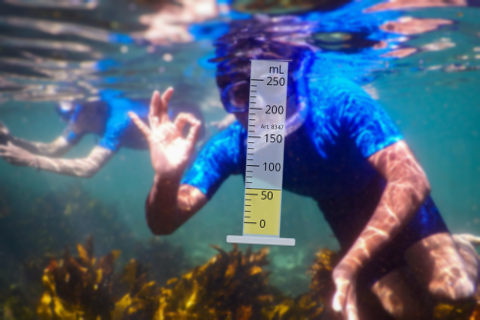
60 (mL)
